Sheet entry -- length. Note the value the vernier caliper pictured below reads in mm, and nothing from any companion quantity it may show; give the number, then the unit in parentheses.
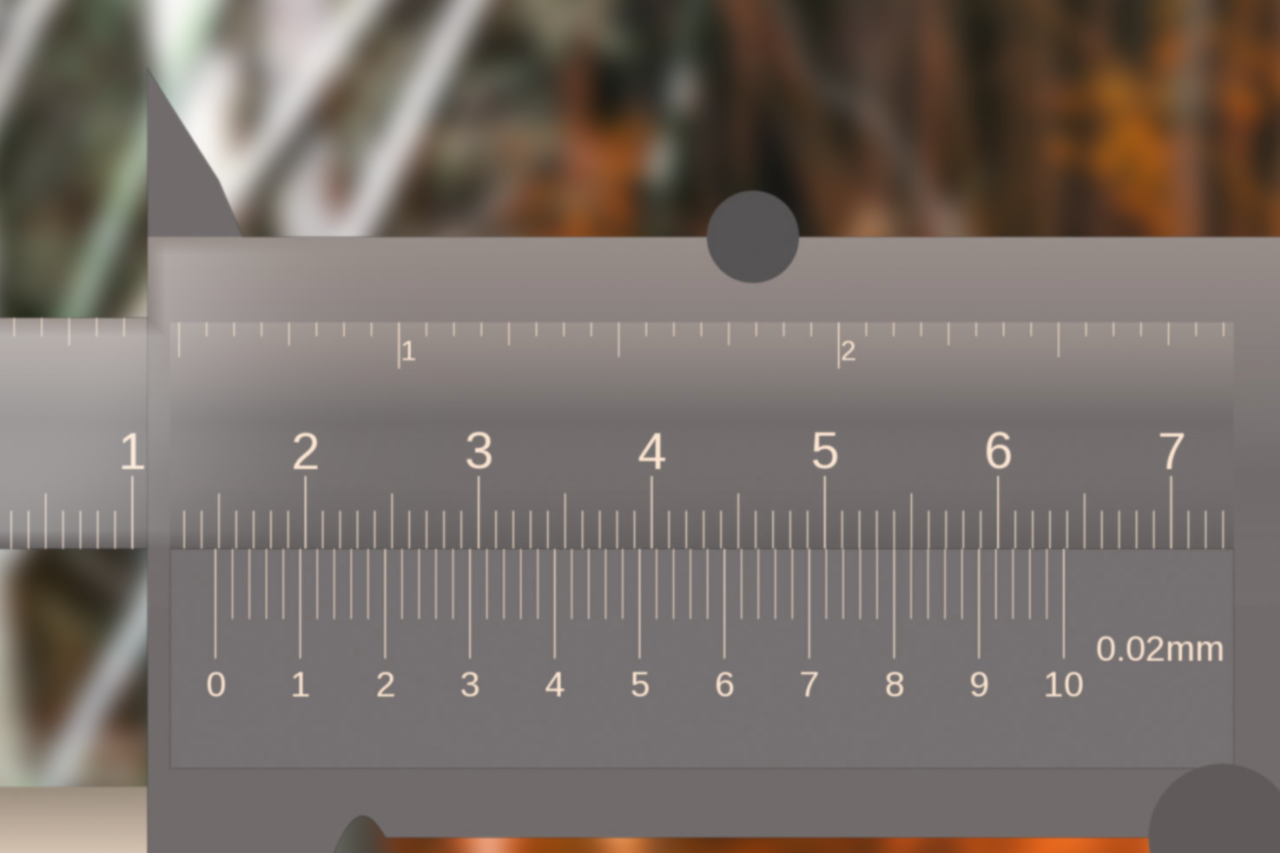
14.8 (mm)
